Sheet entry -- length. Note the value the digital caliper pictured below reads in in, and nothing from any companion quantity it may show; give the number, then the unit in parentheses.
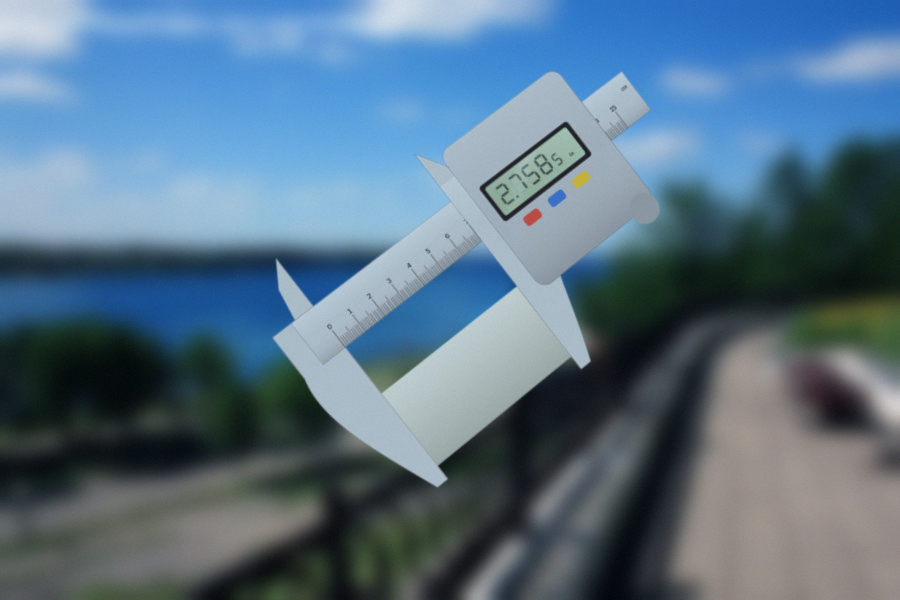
2.7585 (in)
